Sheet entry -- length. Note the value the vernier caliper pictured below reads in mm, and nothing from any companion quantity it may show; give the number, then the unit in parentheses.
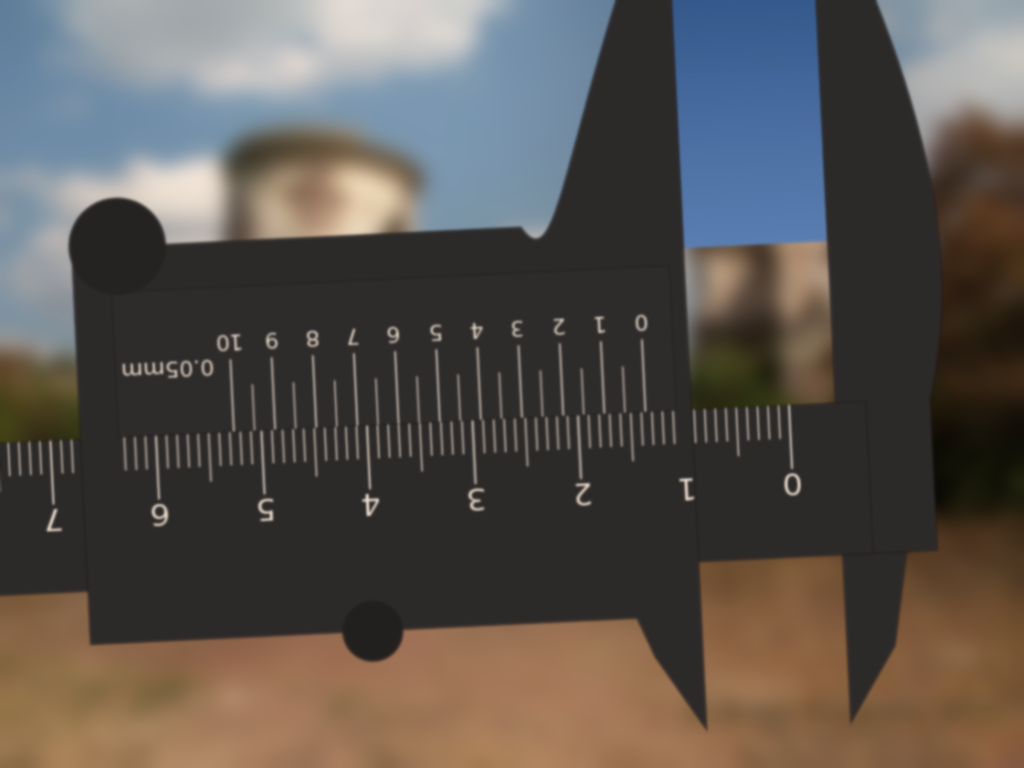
13.6 (mm)
